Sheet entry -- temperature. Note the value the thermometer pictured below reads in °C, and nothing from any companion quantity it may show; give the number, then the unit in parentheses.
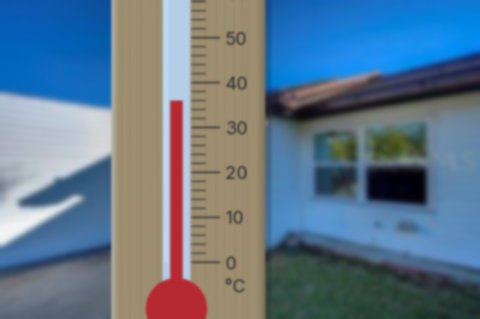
36 (°C)
